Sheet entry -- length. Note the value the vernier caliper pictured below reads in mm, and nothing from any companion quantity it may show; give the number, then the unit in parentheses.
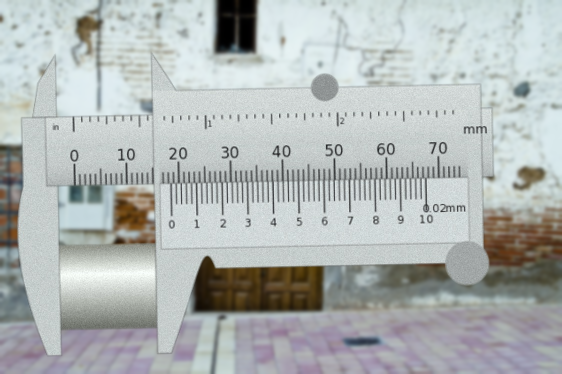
18.5 (mm)
